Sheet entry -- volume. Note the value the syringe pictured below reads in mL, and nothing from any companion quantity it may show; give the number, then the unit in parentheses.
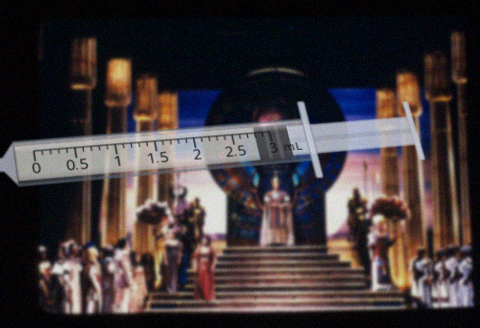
2.8 (mL)
